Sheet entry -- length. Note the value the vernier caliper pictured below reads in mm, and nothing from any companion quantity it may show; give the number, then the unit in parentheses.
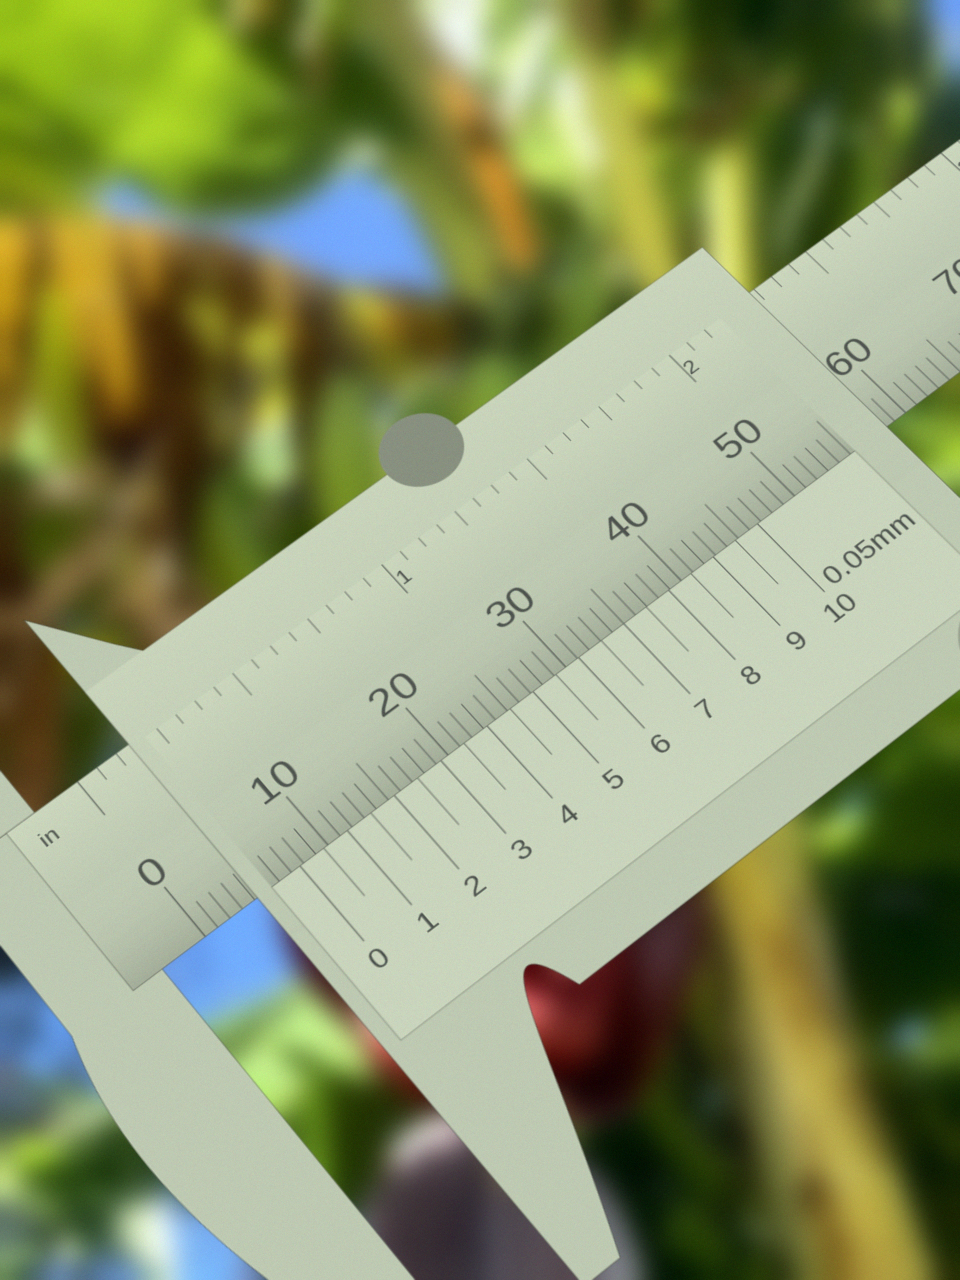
7.7 (mm)
